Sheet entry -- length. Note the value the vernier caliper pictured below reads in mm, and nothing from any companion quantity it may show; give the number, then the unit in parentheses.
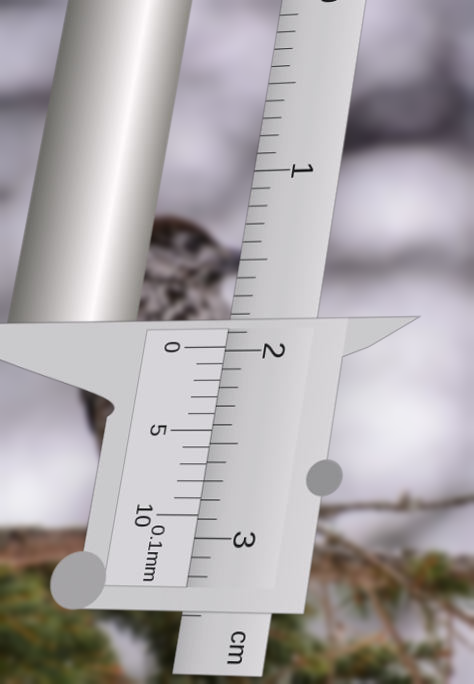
19.8 (mm)
